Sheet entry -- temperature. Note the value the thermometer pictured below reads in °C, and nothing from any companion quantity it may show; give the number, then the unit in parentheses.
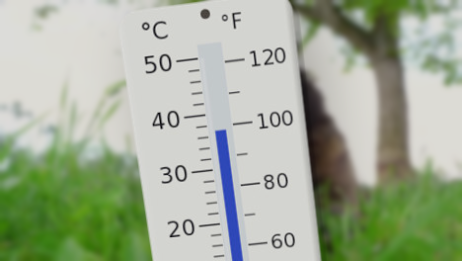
37 (°C)
